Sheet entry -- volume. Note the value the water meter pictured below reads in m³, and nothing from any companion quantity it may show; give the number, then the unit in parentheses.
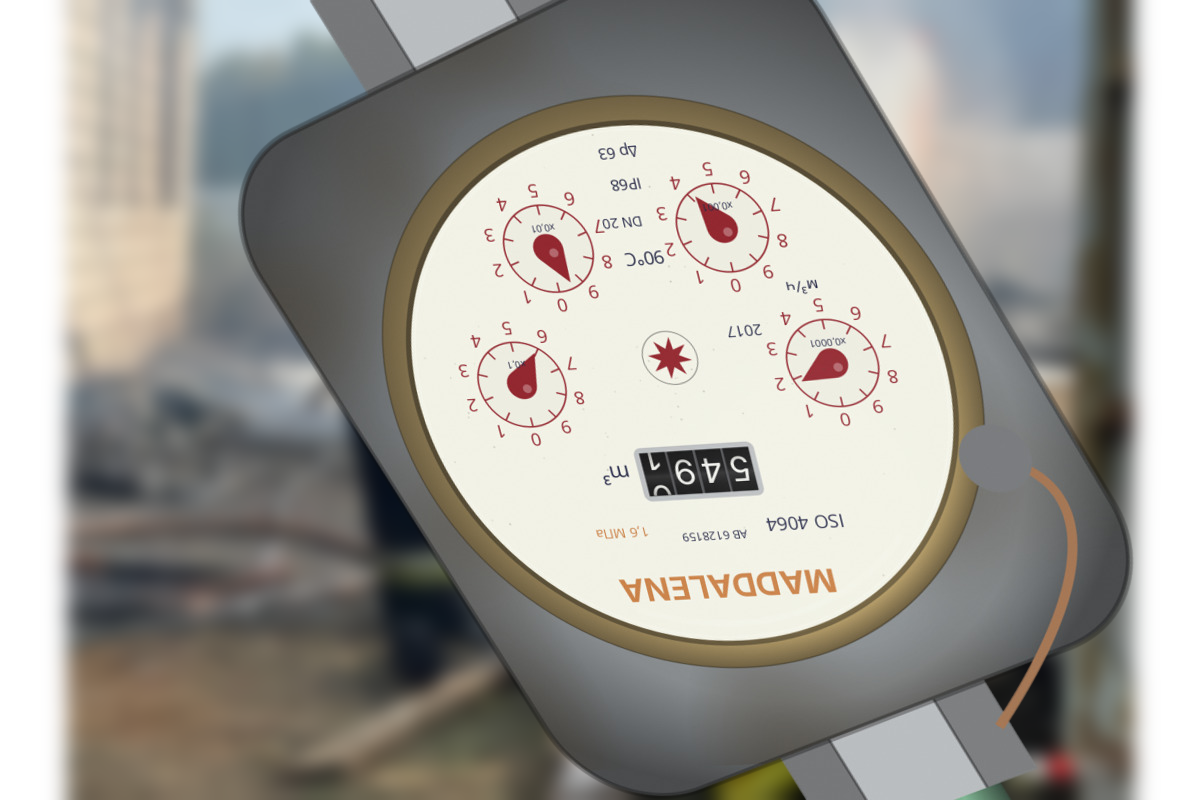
5490.5941 (m³)
